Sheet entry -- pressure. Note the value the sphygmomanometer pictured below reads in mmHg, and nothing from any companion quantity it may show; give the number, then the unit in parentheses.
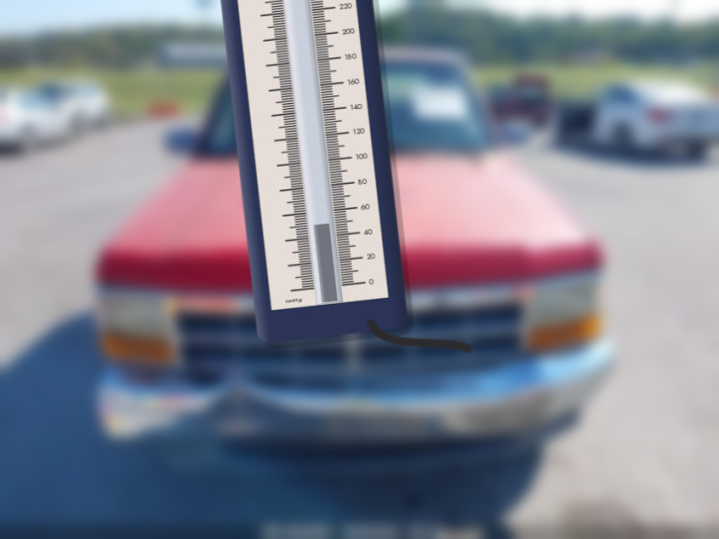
50 (mmHg)
